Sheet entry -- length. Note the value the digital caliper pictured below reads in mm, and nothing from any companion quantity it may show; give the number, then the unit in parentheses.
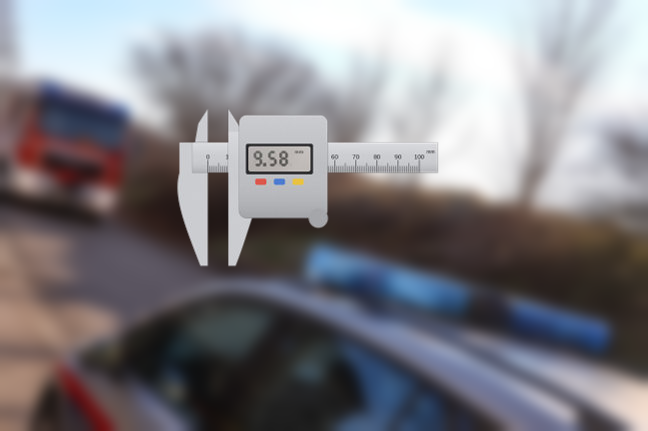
9.58 (mm)
